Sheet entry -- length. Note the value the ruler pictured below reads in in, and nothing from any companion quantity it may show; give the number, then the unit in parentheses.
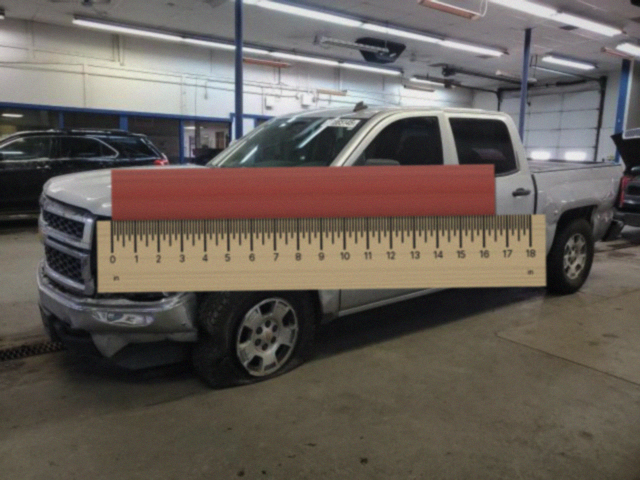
16.5 (in)
